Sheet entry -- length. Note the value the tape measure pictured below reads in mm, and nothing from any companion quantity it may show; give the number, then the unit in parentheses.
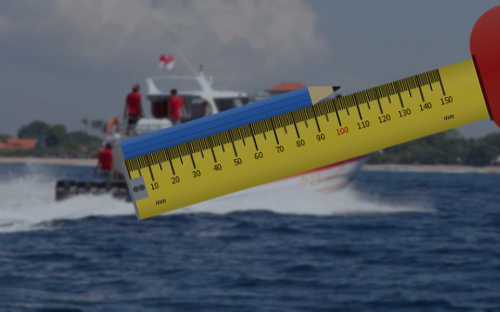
105 (mm)
